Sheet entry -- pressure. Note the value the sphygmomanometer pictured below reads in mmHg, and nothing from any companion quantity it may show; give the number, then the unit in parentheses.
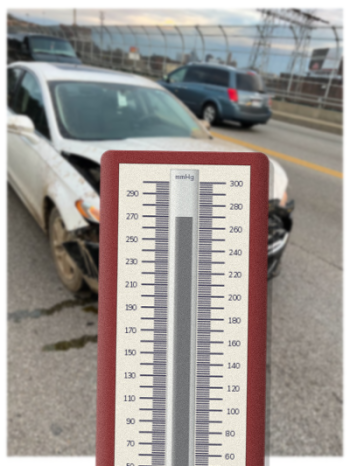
270 (mmHg)
